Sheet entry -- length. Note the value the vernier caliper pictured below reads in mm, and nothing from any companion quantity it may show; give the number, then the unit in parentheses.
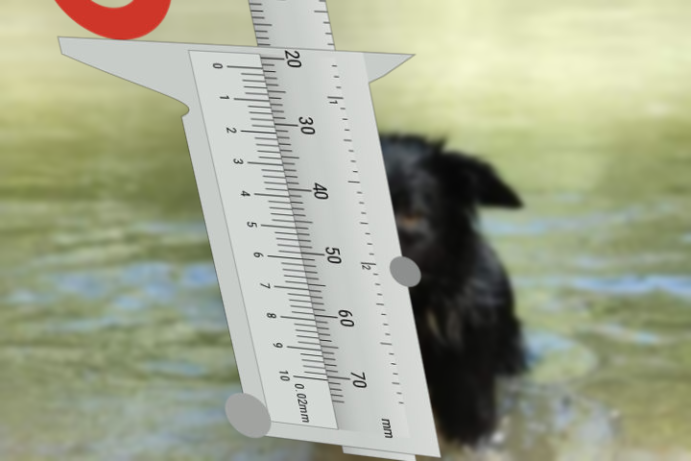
21.6 (mm)
